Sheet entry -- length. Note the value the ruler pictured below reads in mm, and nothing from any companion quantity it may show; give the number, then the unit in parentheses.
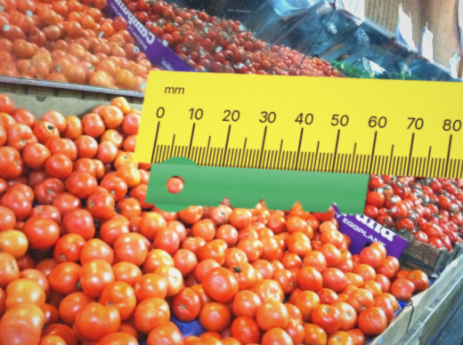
60 (mm)
